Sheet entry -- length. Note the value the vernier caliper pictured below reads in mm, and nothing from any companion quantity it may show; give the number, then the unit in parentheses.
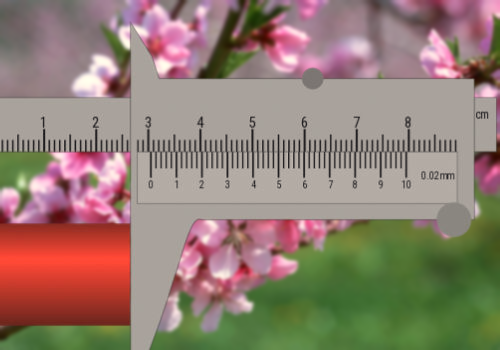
30.5 (mm)
